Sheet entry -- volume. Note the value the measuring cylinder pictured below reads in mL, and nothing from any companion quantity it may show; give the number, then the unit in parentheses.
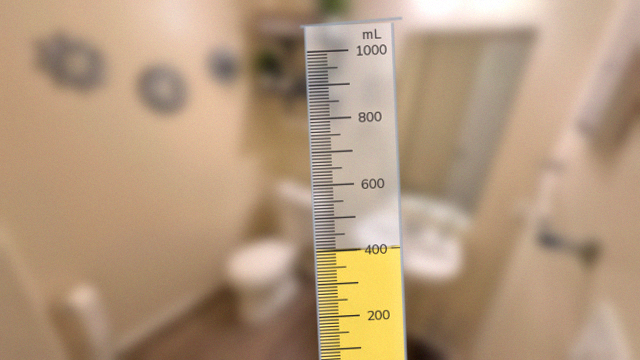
400 (mL)
